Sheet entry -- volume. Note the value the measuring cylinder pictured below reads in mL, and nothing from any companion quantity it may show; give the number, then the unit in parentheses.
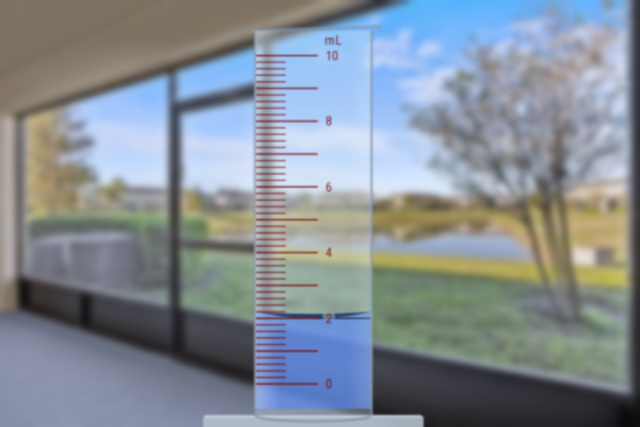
2 (mL)
